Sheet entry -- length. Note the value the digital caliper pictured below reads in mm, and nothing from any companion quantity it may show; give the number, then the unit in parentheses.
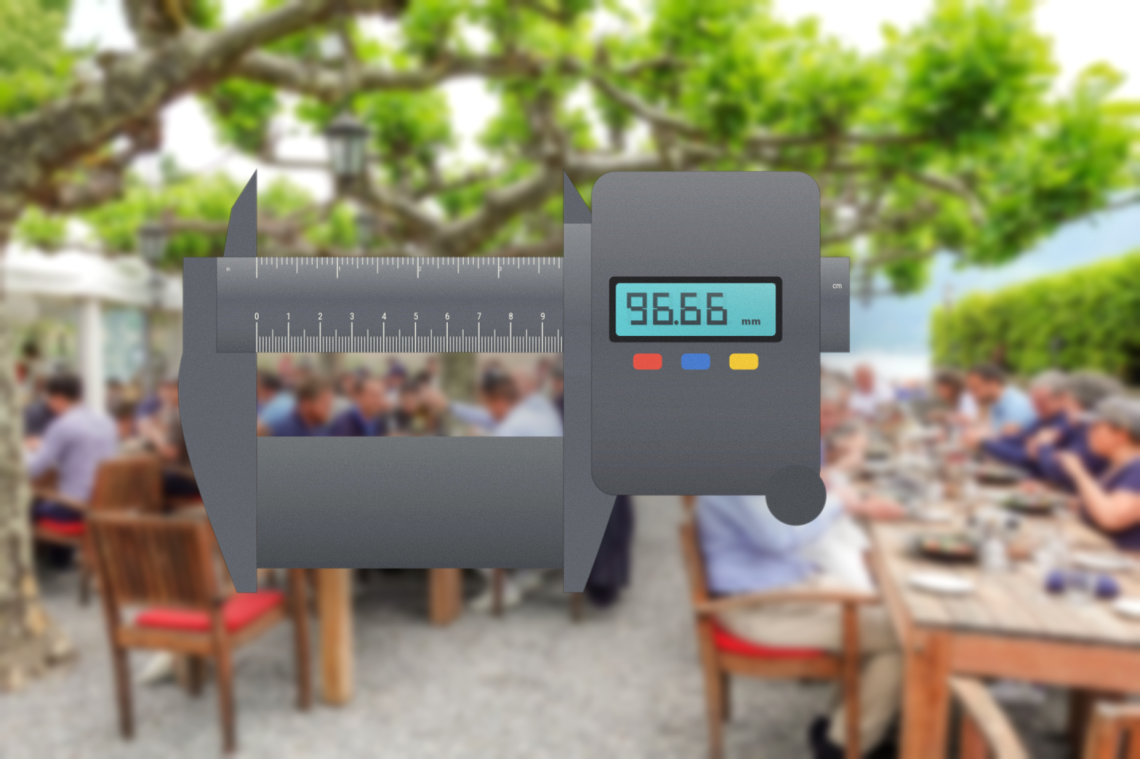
96.66 (mm)
